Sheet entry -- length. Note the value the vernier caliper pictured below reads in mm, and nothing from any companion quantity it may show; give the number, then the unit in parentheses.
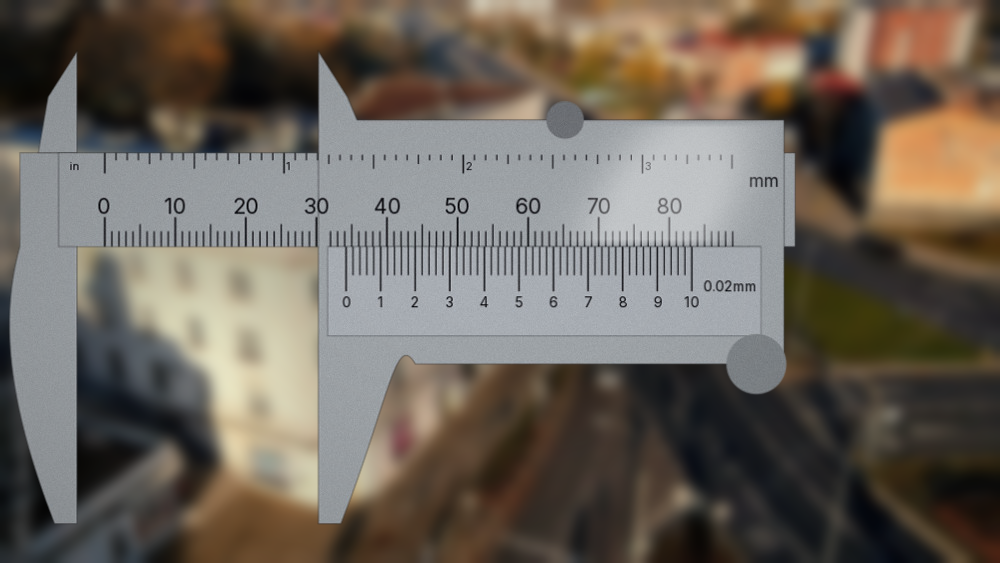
34.2 (mm)
